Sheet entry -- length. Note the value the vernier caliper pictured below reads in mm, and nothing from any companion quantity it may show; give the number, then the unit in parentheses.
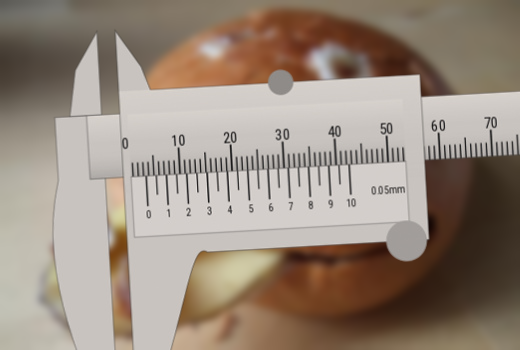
3.5 (mm)
